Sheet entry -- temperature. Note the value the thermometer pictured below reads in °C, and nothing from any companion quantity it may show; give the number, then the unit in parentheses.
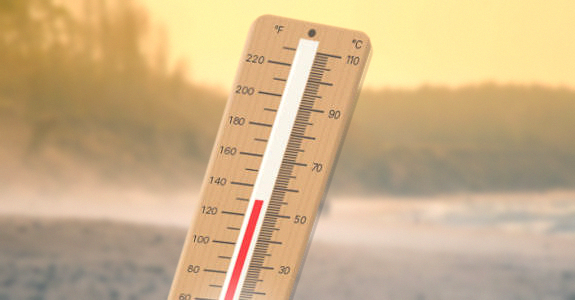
55 (°C)
